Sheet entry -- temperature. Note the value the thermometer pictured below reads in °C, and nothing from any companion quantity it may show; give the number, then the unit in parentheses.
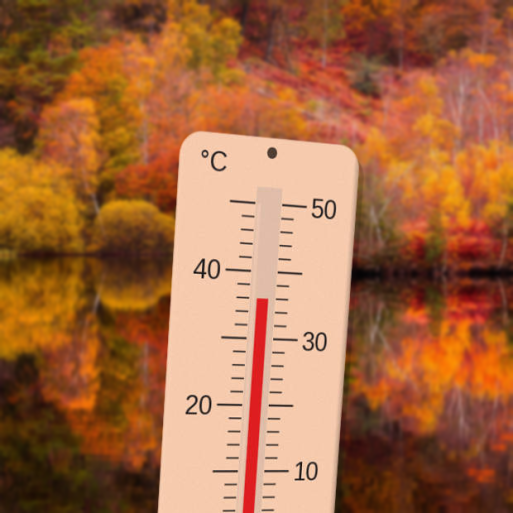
36 (°C)
